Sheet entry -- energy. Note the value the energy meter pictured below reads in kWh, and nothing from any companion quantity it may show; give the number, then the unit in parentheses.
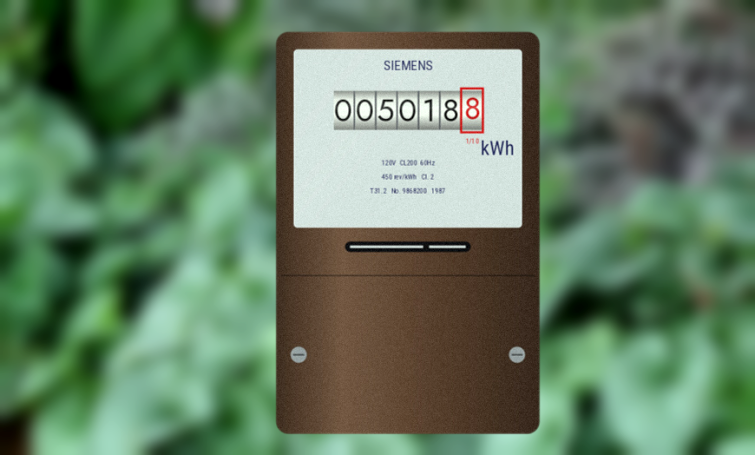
5018.8 (kWh)
